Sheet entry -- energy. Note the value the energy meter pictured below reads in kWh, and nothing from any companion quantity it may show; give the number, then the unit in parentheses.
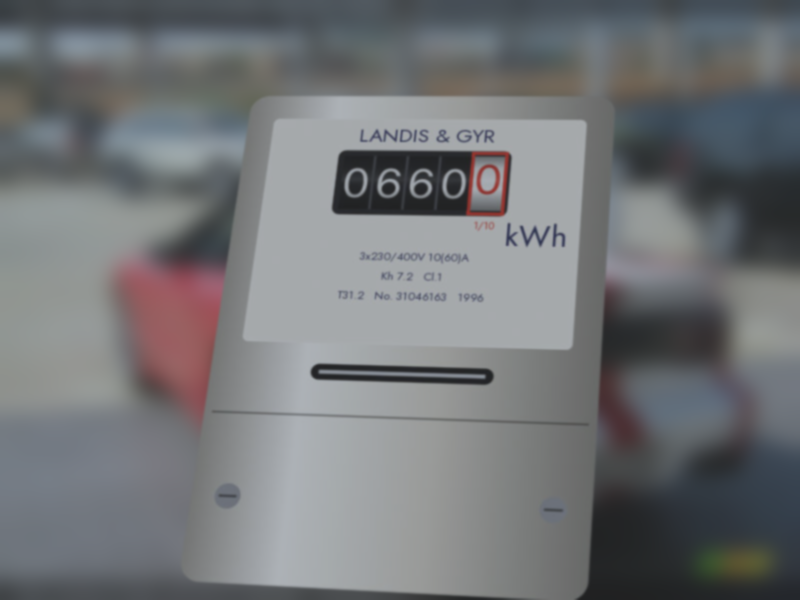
660.0 (kWh)
